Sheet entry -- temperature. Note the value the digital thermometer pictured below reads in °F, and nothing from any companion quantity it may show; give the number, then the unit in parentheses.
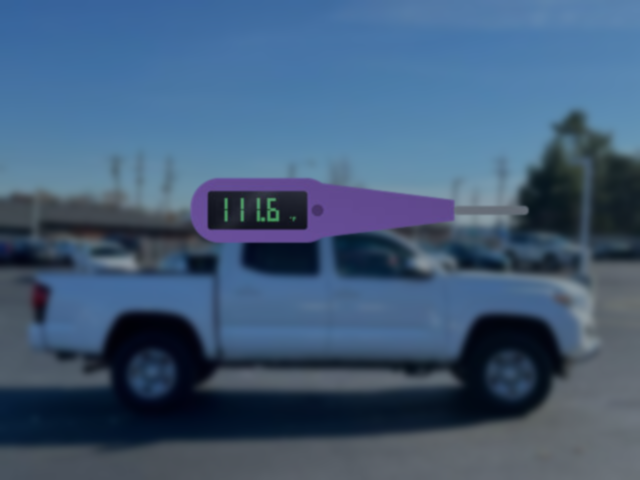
111.6 (°F)
